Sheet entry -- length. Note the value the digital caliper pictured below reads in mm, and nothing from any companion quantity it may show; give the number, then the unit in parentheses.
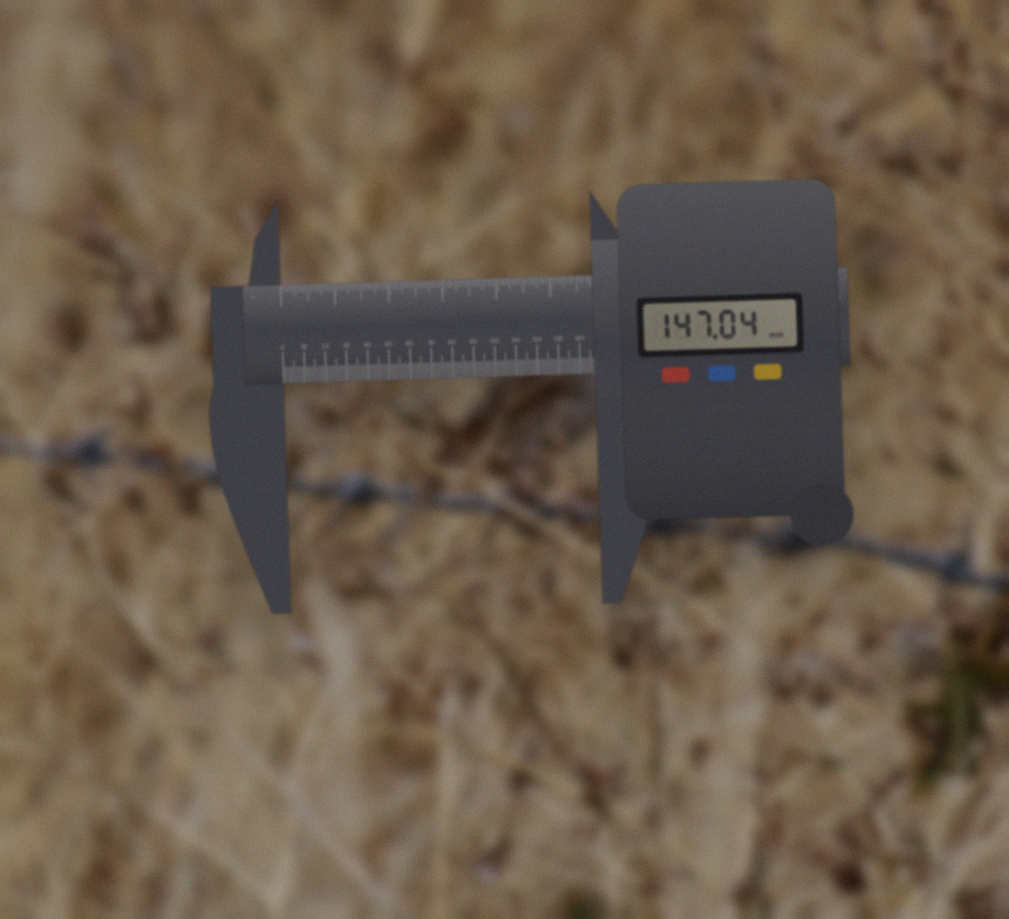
147.04 (mm)
